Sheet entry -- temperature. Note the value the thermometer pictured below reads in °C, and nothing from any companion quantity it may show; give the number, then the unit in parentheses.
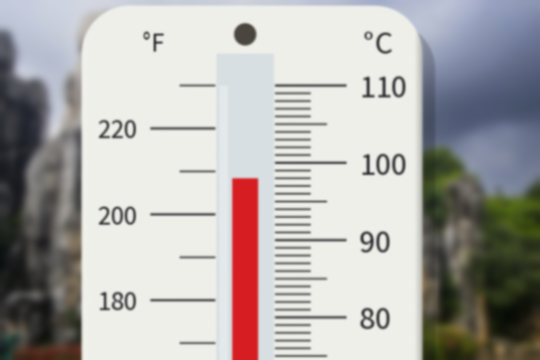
98 (°C)
